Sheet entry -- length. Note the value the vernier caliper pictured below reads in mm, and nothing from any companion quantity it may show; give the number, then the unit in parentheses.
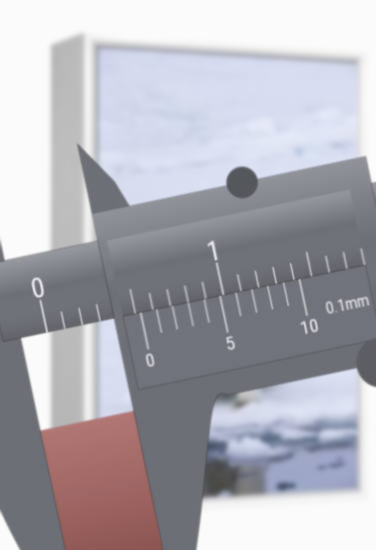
5.3 (mm)
